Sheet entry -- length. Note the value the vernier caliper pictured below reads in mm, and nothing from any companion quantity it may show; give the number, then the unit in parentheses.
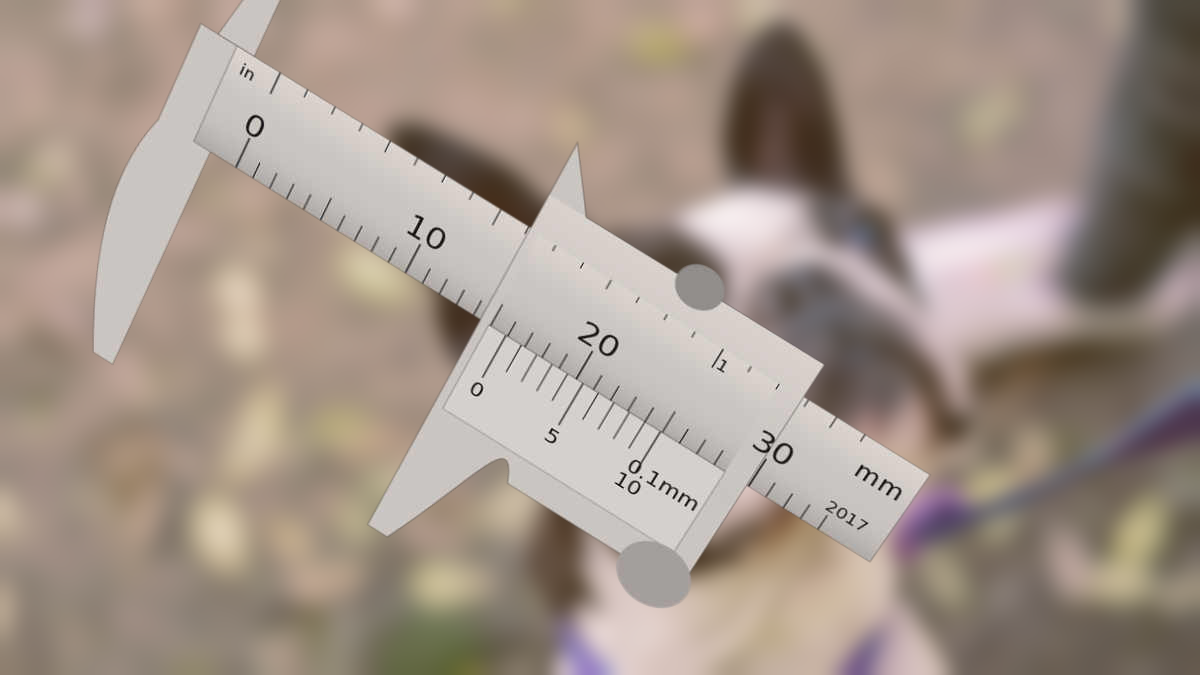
15.9 (mm)
